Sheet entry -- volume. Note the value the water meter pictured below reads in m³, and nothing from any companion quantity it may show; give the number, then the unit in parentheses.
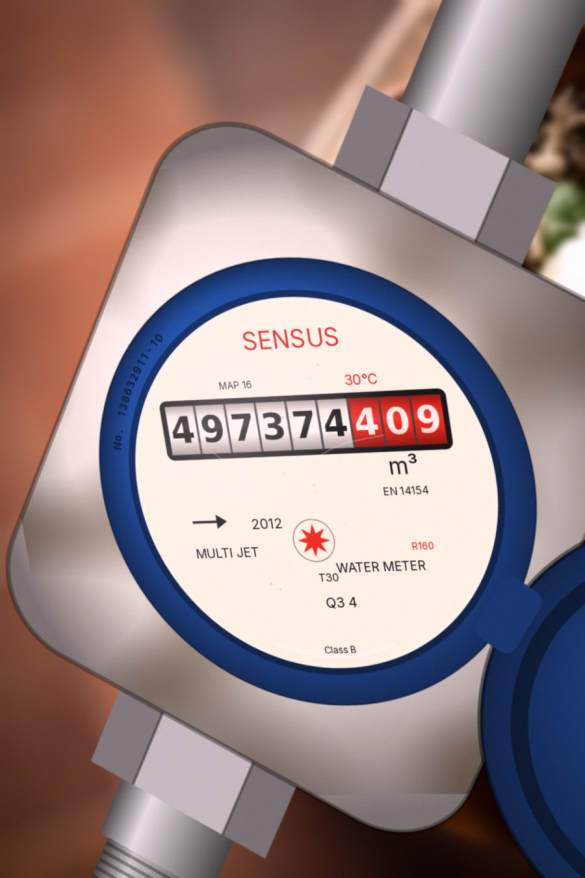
497374.409 (m³)
